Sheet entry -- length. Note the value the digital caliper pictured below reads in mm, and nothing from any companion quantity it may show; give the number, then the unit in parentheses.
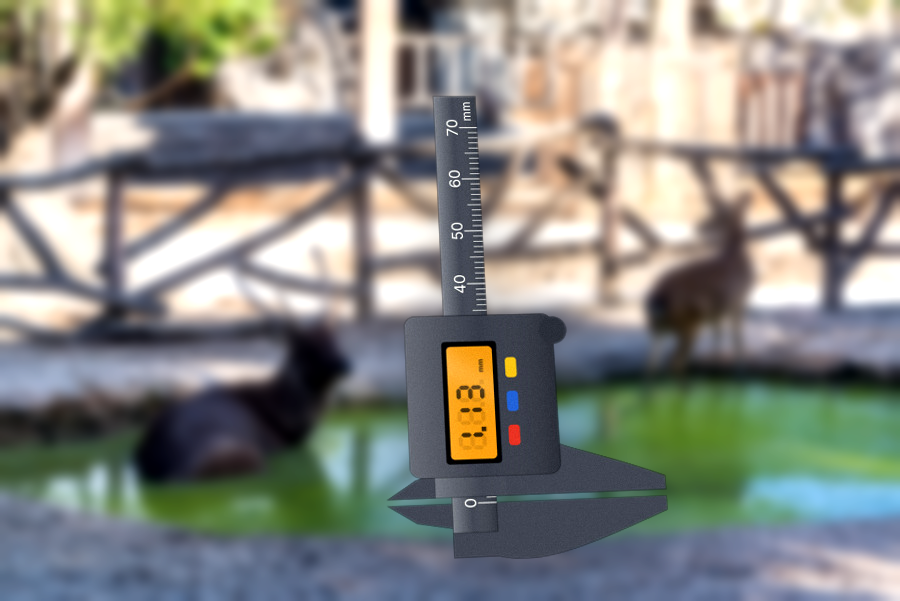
1.13 (mm)
